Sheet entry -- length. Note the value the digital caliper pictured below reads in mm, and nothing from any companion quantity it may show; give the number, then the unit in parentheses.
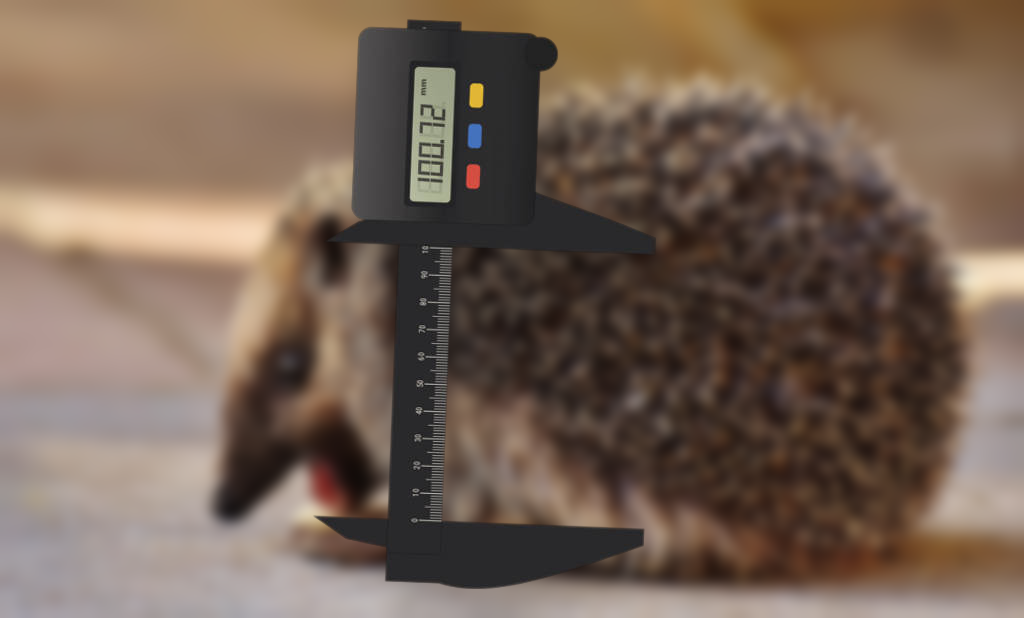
100.72 (mm)
